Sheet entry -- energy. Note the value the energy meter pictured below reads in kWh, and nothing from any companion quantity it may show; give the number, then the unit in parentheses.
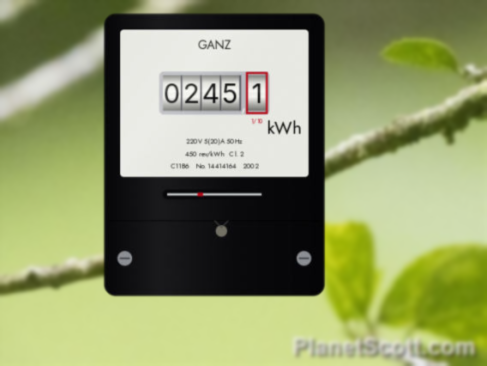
245.1 (kWh)
